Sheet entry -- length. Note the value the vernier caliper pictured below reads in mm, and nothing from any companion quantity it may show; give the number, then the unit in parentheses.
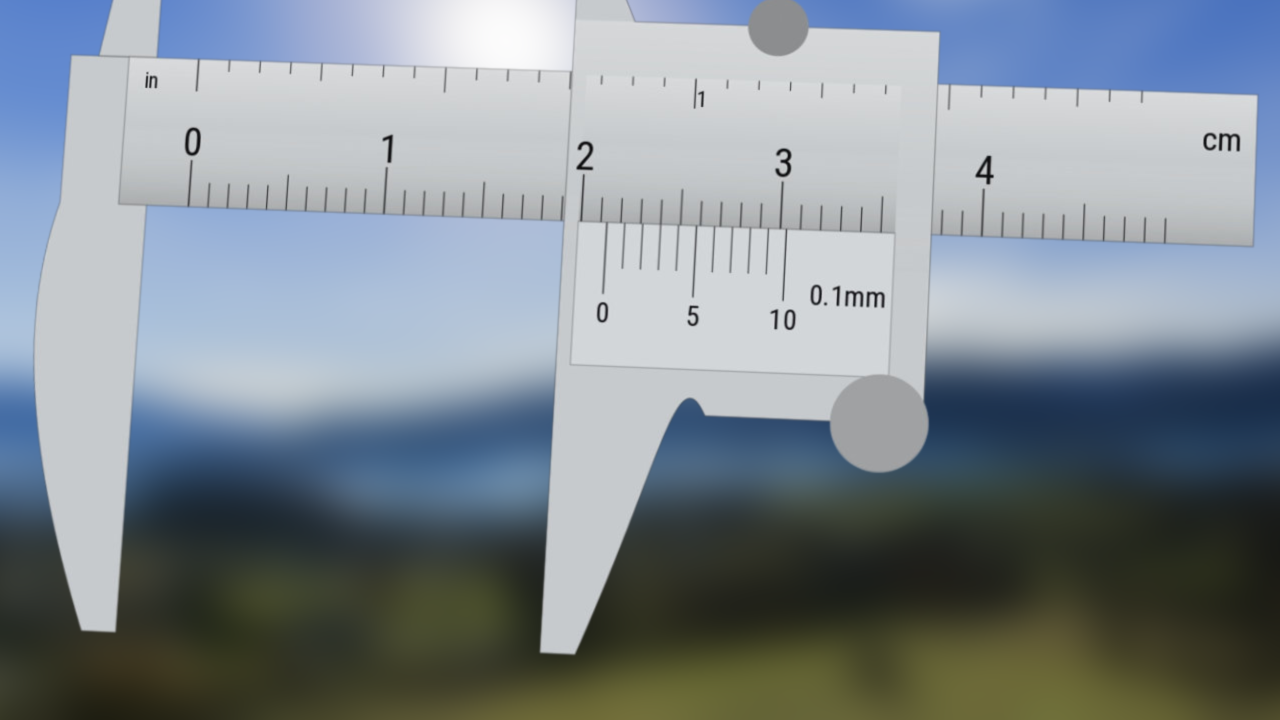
21.3 (mm)
